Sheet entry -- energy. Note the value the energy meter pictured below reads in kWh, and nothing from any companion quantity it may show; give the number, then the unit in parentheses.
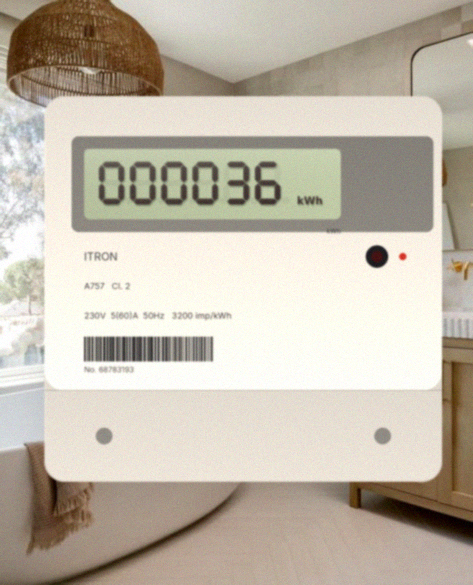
36 (kWh)
